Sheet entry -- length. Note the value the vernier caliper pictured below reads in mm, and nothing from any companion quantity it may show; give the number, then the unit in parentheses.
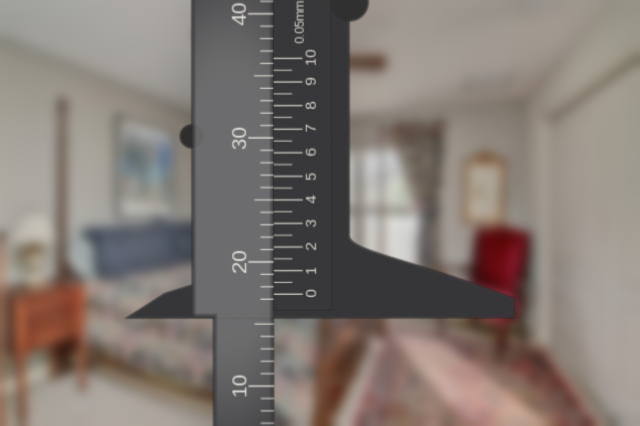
17.4 (mm)
